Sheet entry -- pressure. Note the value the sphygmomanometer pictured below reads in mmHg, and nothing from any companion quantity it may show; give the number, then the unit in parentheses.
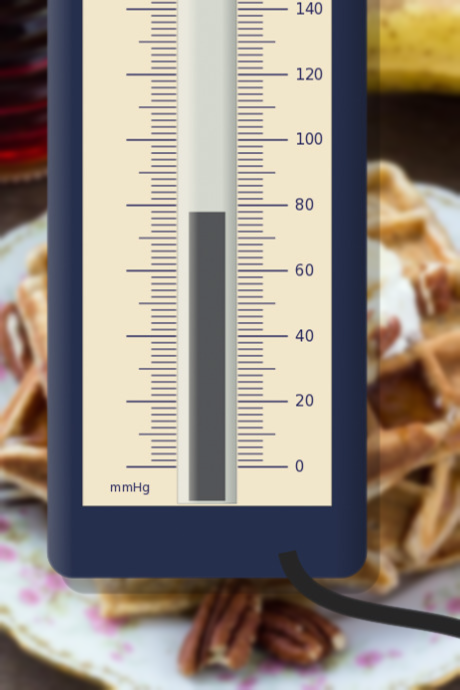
78 (mmHg)
